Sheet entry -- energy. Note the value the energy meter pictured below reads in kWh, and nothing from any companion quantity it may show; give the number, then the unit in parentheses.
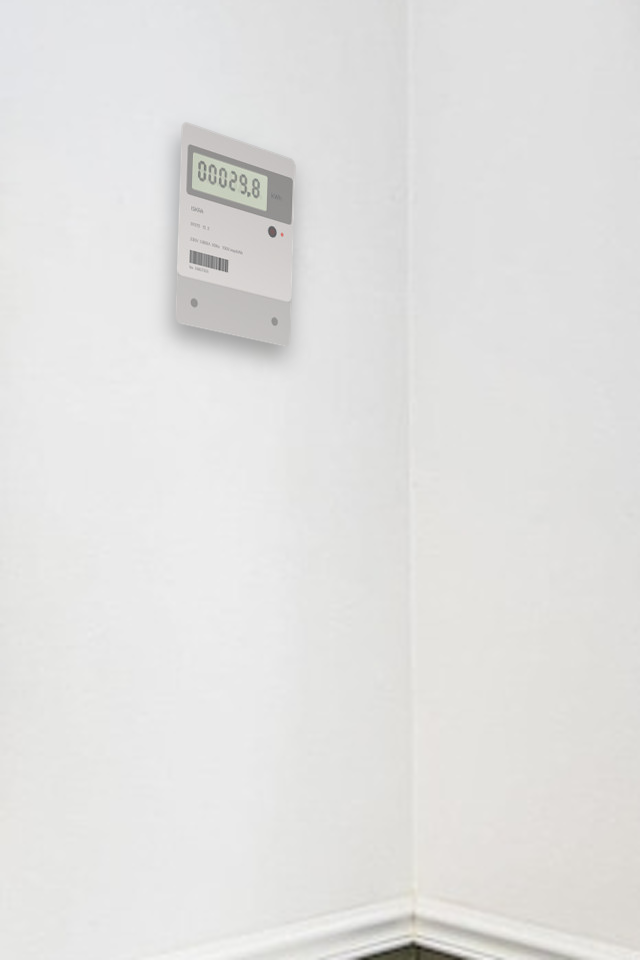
29.8 (kWh)
